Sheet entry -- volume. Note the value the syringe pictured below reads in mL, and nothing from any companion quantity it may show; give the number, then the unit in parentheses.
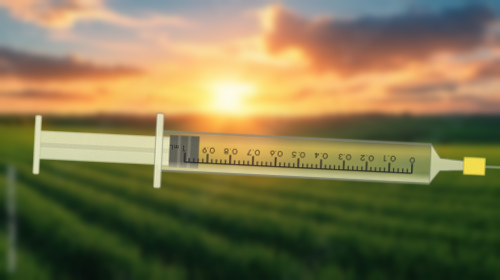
0.94 (mL)
